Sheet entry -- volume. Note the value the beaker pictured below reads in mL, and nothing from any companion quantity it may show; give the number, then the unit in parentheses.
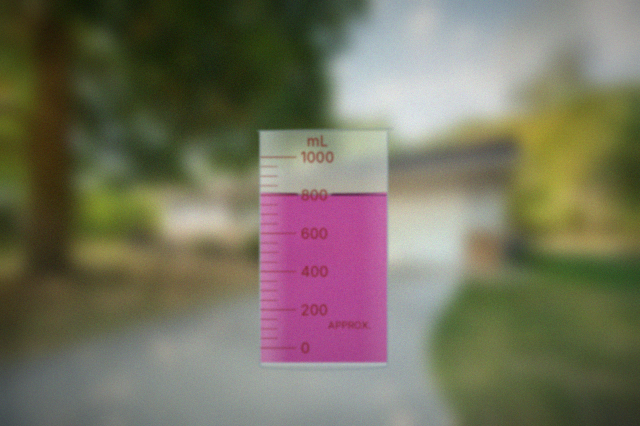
800 (mL)
